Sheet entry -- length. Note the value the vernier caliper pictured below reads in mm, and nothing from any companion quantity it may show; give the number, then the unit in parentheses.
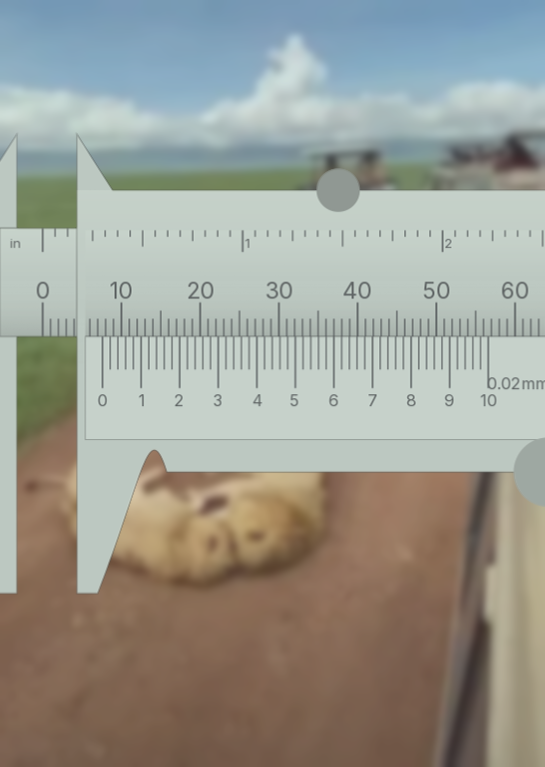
7.6 (mm)
